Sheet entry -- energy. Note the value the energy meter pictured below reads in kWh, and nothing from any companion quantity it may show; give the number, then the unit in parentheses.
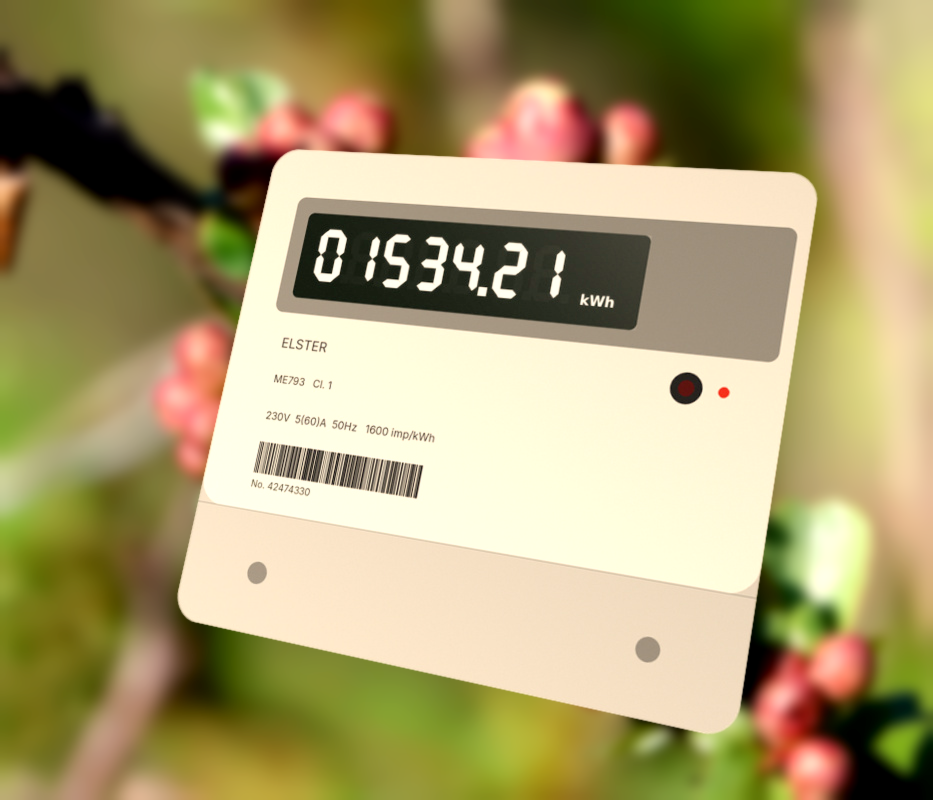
1534.21 (kWh)
